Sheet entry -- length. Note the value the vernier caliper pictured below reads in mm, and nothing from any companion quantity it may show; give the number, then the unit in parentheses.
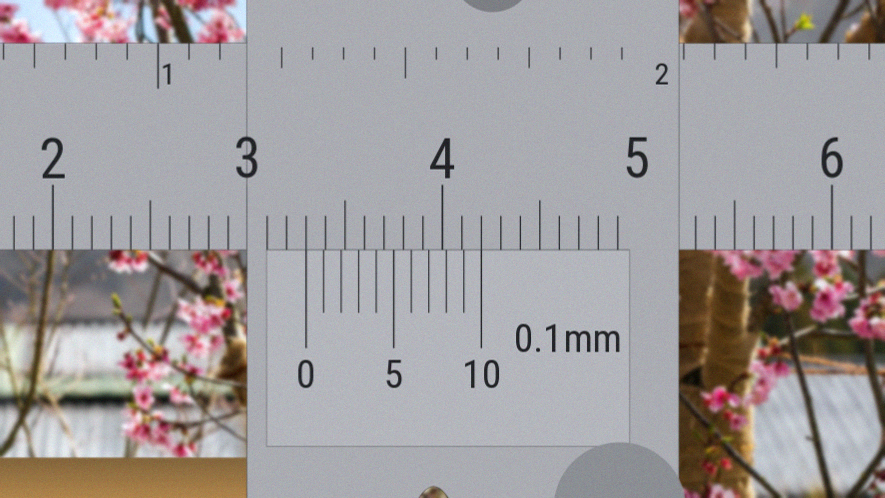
33.0 (mm)
